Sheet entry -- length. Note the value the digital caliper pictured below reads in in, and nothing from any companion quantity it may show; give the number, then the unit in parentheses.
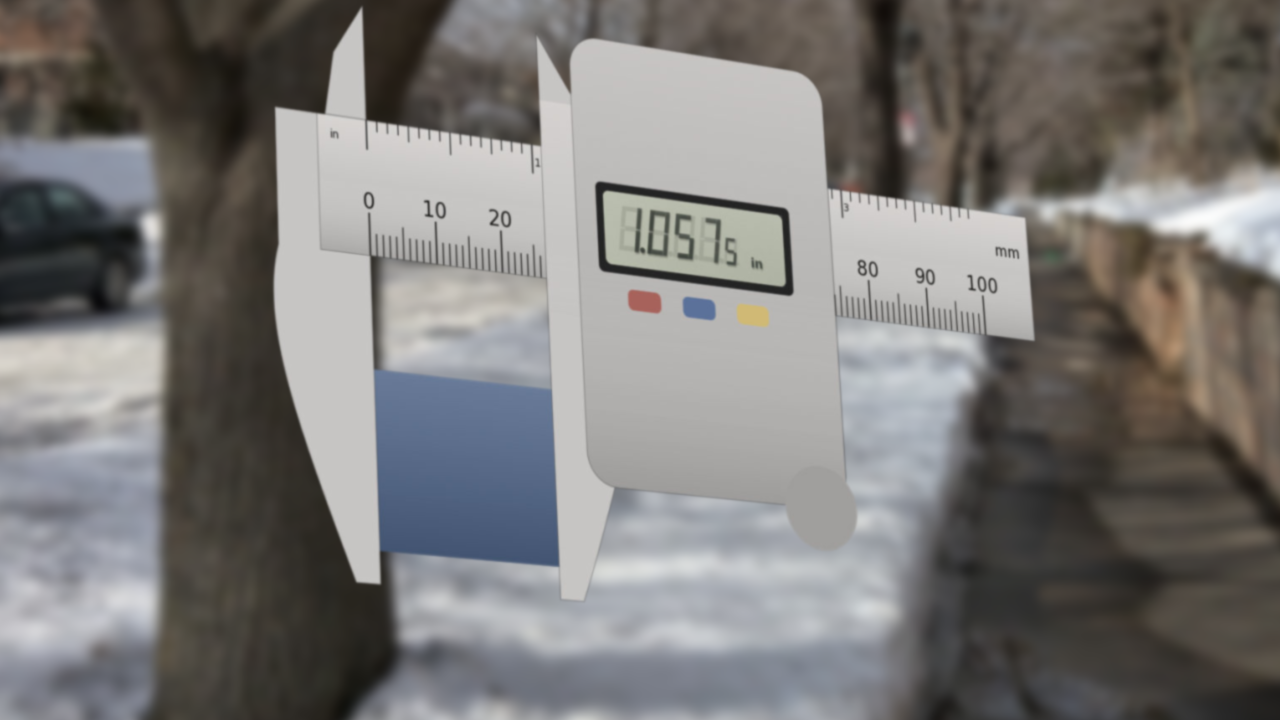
1.0575 (in)
